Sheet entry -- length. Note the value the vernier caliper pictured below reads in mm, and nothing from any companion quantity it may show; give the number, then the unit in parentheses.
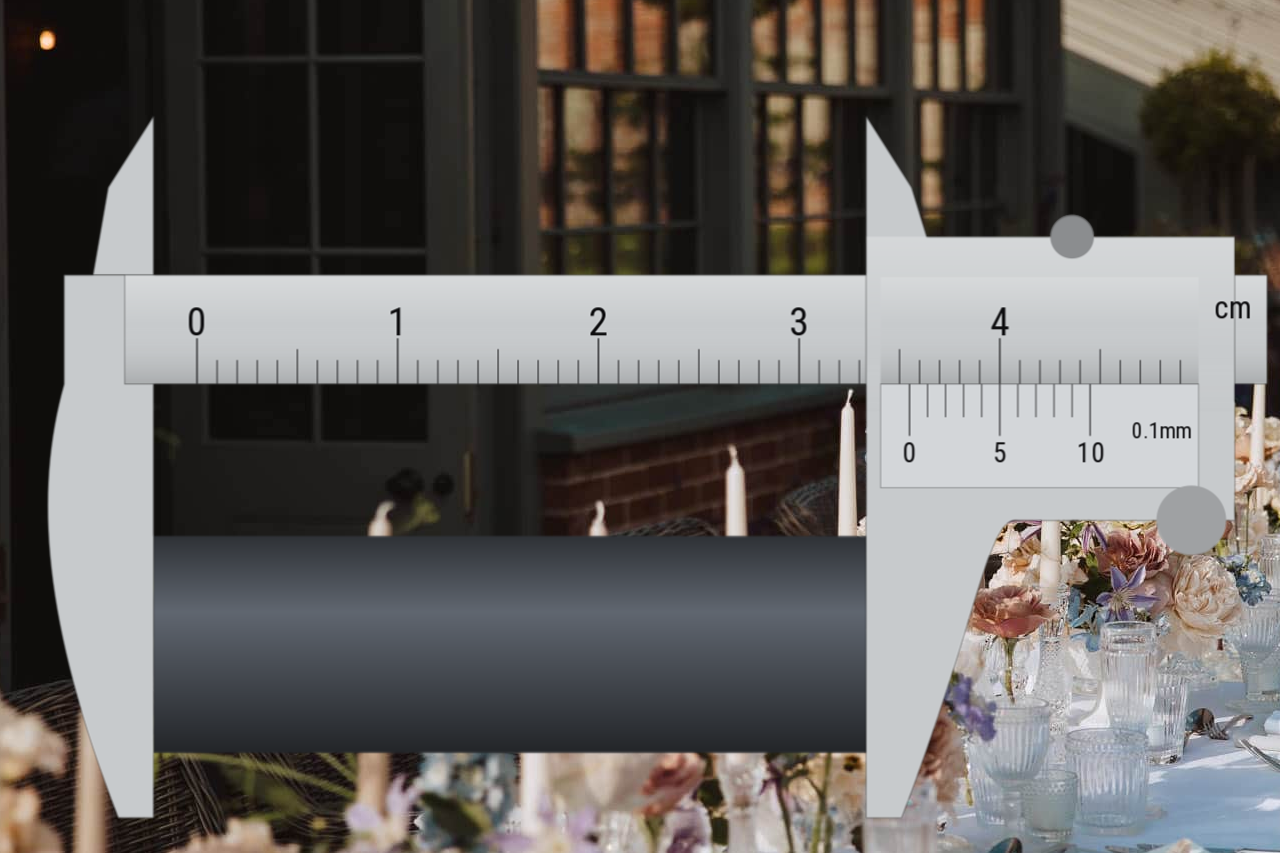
35.5 (mm)
